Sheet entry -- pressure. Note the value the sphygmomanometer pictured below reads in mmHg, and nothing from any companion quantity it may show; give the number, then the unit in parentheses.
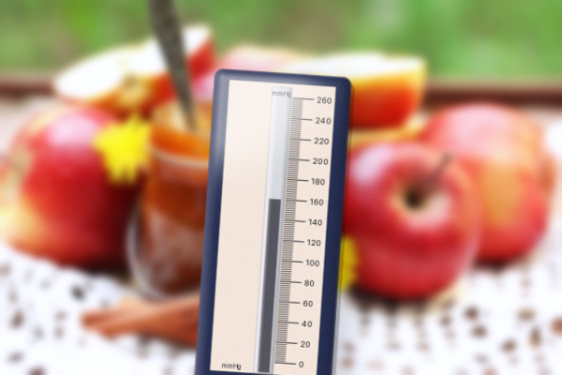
160 (mmHg)
